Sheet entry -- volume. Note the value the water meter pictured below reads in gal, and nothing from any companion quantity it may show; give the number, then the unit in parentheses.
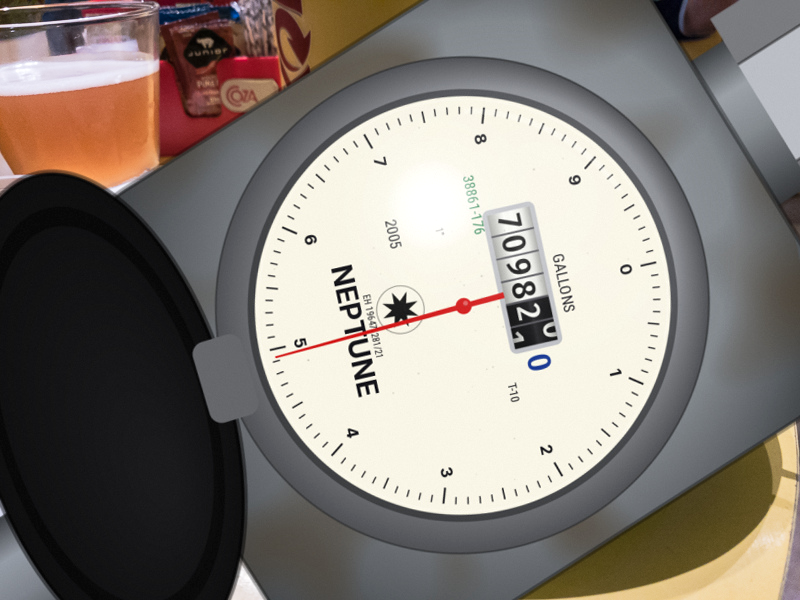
7098204.9 (gal)
